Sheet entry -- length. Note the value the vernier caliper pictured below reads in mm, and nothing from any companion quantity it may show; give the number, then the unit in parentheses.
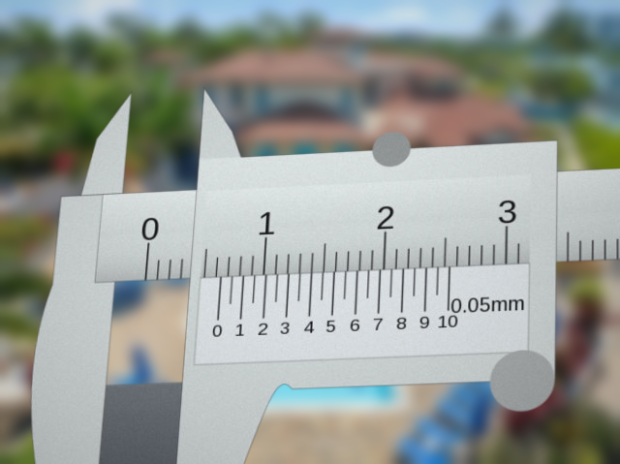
6.4 (mm)
